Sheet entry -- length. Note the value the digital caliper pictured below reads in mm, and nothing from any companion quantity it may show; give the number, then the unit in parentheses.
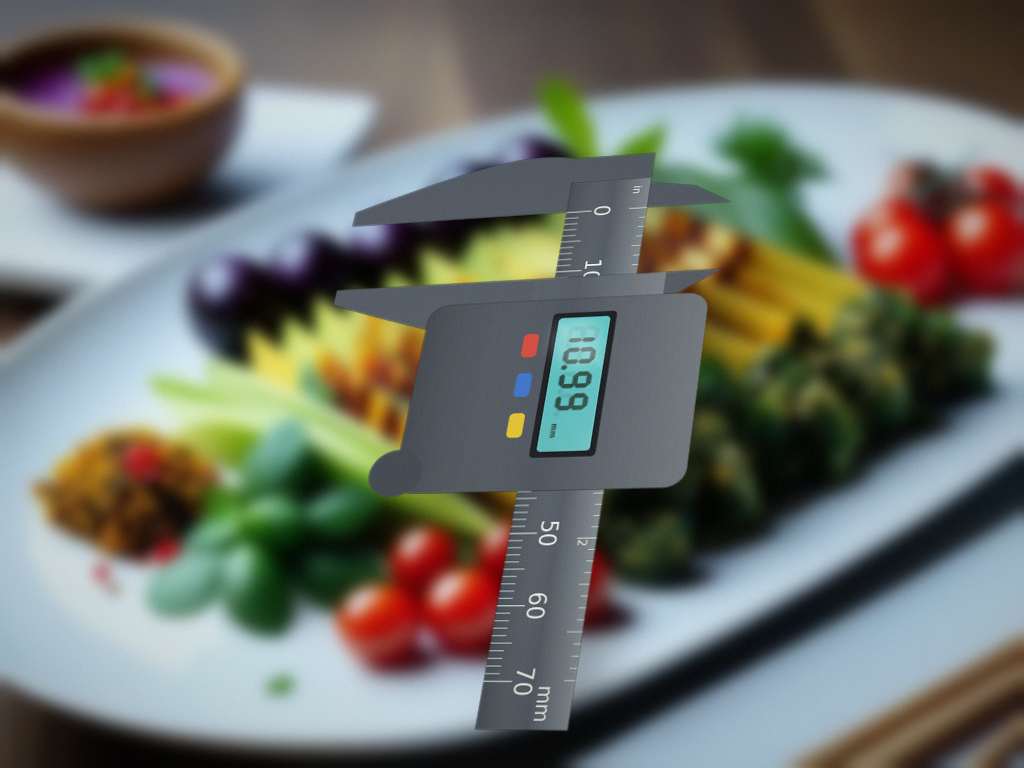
10.99 (mm)
